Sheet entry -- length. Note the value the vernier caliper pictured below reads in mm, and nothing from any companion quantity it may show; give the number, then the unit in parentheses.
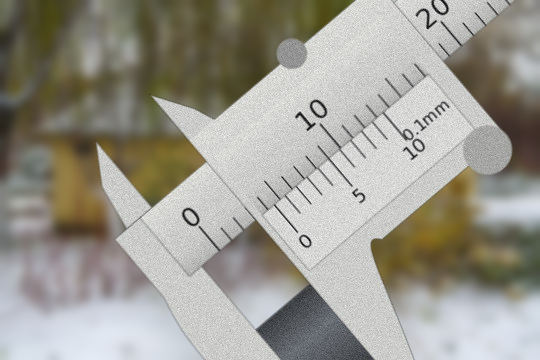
4.5 (mm)
